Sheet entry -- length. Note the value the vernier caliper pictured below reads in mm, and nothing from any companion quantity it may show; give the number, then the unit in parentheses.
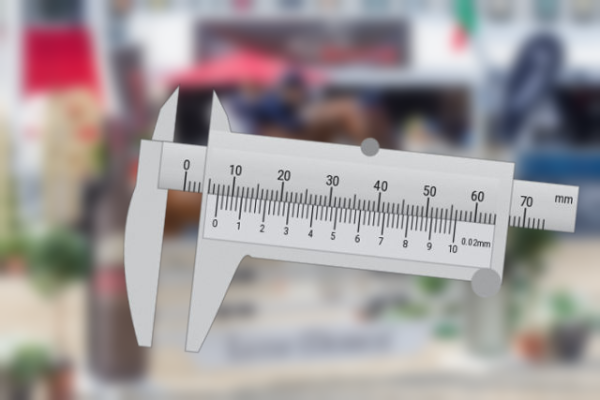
7.0 (mm)
